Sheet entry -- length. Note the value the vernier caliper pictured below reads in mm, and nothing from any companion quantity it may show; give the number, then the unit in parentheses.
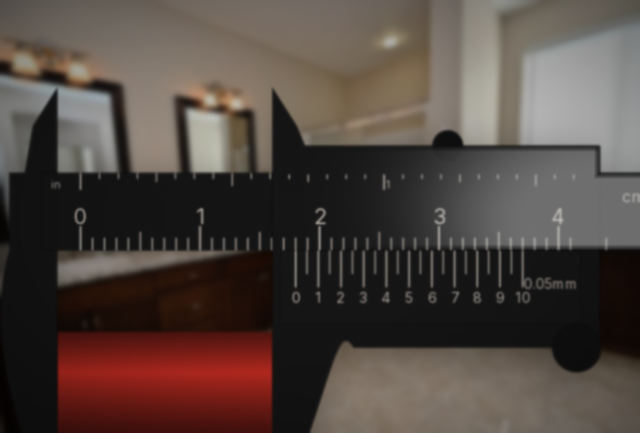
18.0 (mm)
